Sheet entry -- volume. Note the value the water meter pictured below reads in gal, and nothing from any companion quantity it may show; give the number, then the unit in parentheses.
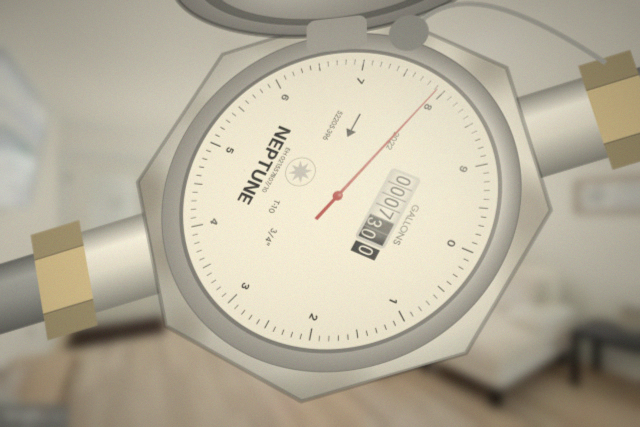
7297.9 (gal)
